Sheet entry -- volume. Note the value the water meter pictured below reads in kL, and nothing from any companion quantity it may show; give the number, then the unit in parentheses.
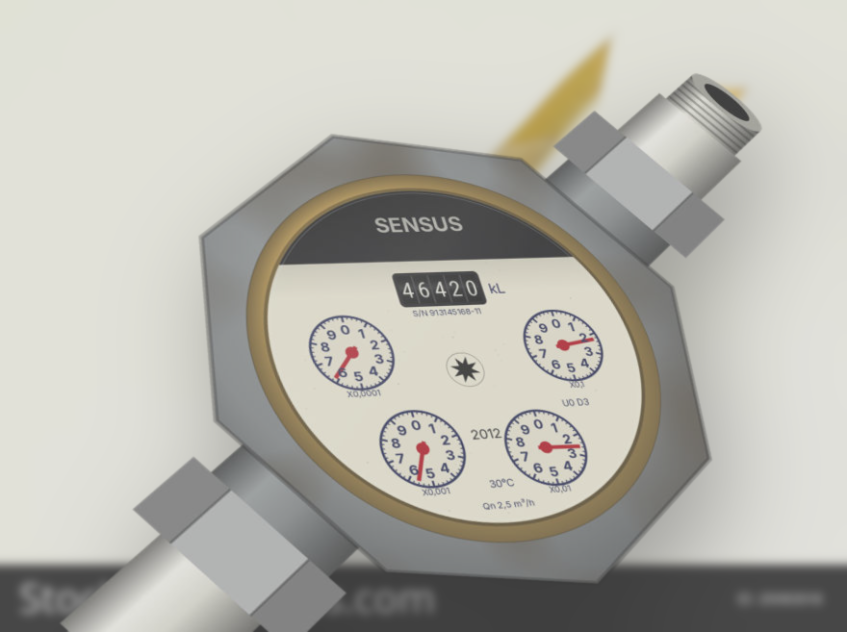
46420.2256 (kL)
